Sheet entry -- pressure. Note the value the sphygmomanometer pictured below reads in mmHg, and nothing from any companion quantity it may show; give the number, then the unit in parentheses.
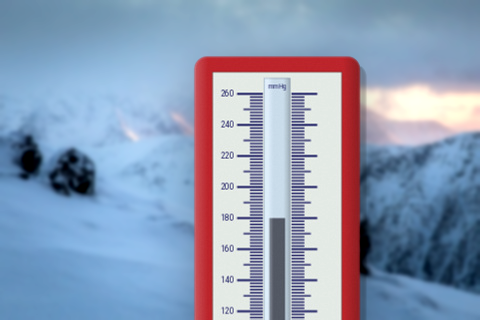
180 (mmHg)
